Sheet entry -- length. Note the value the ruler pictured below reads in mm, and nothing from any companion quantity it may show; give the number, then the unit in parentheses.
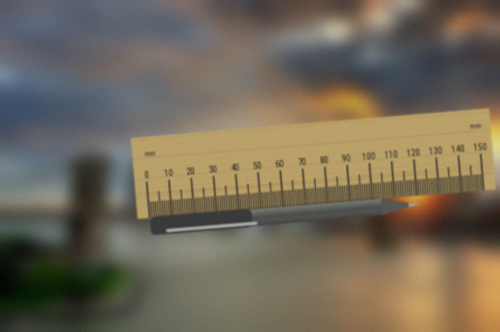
120 (mm)
